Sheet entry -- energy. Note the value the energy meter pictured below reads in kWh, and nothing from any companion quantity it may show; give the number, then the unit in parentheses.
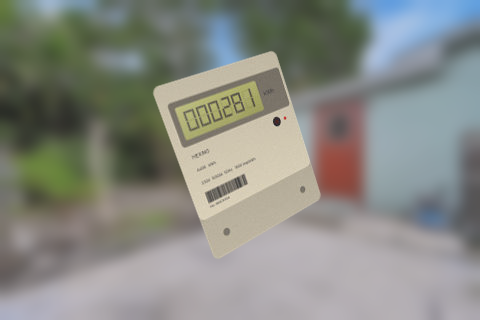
281 (kWh)
